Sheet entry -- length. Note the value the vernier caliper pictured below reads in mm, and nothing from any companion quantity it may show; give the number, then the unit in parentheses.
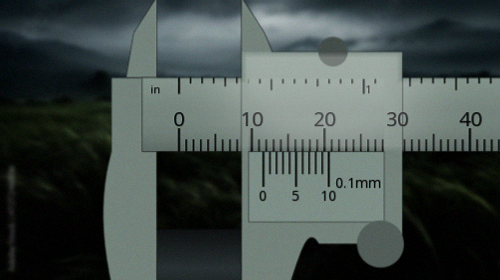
11.6 (mm)
